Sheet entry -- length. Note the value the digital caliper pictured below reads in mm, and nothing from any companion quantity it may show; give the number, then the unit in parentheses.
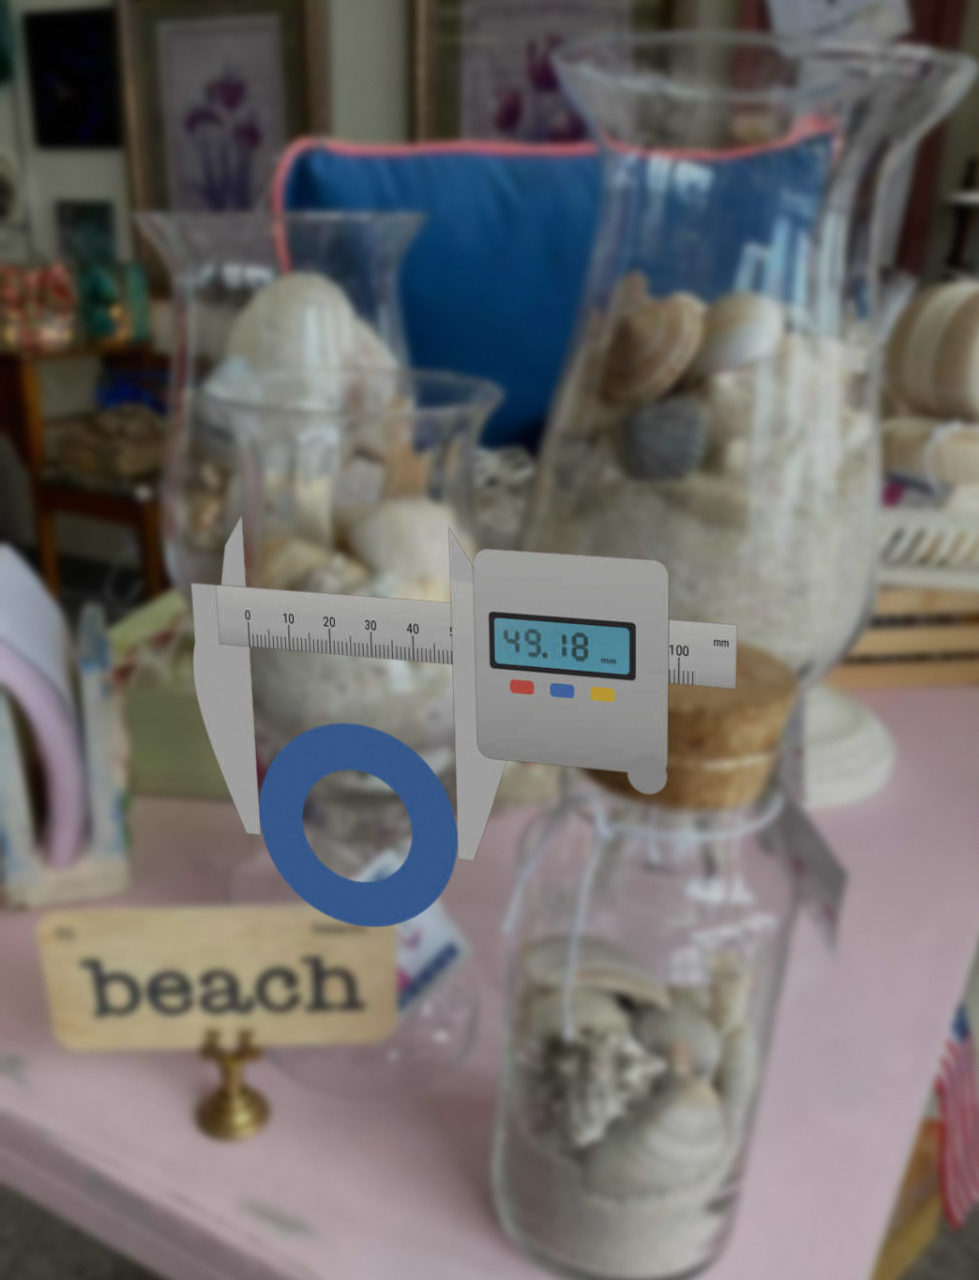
49.18 (mm)
